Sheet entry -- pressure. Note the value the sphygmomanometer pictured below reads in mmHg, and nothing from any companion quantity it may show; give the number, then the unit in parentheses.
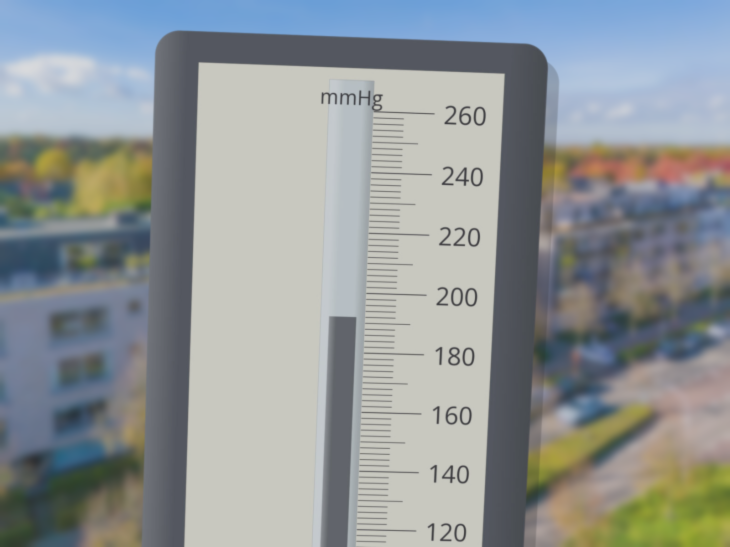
192 (mmHg)
